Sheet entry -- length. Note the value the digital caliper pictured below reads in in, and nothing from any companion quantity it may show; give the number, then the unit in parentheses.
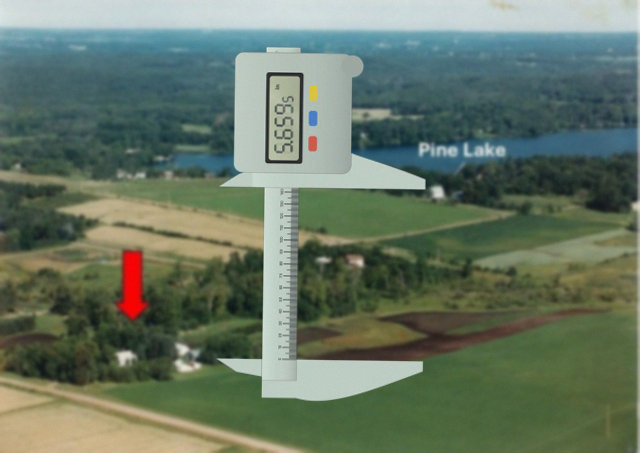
5.6595 (in)
